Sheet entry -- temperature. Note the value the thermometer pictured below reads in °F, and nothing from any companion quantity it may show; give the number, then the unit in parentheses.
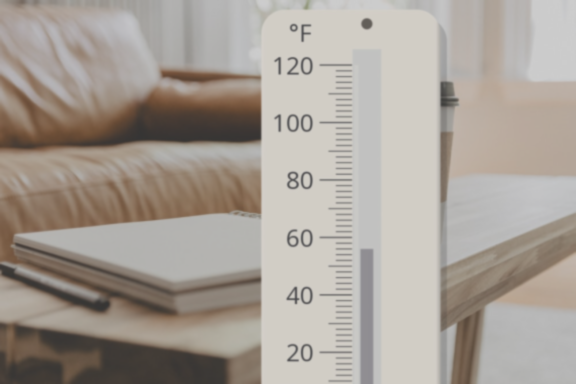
56 (°F)
